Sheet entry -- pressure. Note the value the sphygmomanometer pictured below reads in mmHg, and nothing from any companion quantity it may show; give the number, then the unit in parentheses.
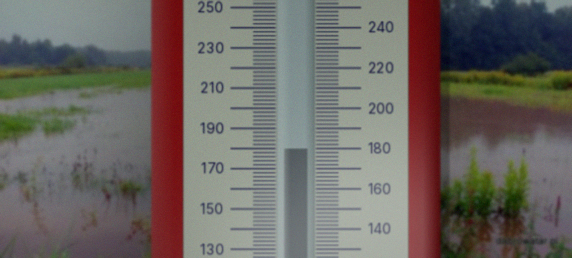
180 (mmHg)
